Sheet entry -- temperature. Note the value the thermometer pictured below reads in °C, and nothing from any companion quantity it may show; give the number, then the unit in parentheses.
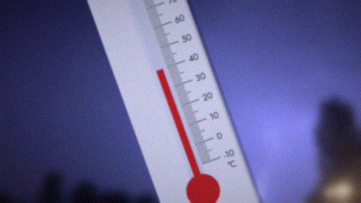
40 (°C)
